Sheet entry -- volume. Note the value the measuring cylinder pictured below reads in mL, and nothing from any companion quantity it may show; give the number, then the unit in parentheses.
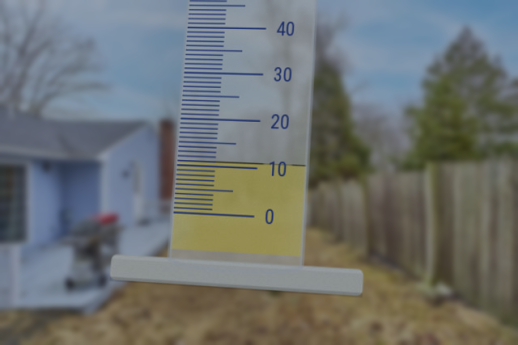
11 (mL)
